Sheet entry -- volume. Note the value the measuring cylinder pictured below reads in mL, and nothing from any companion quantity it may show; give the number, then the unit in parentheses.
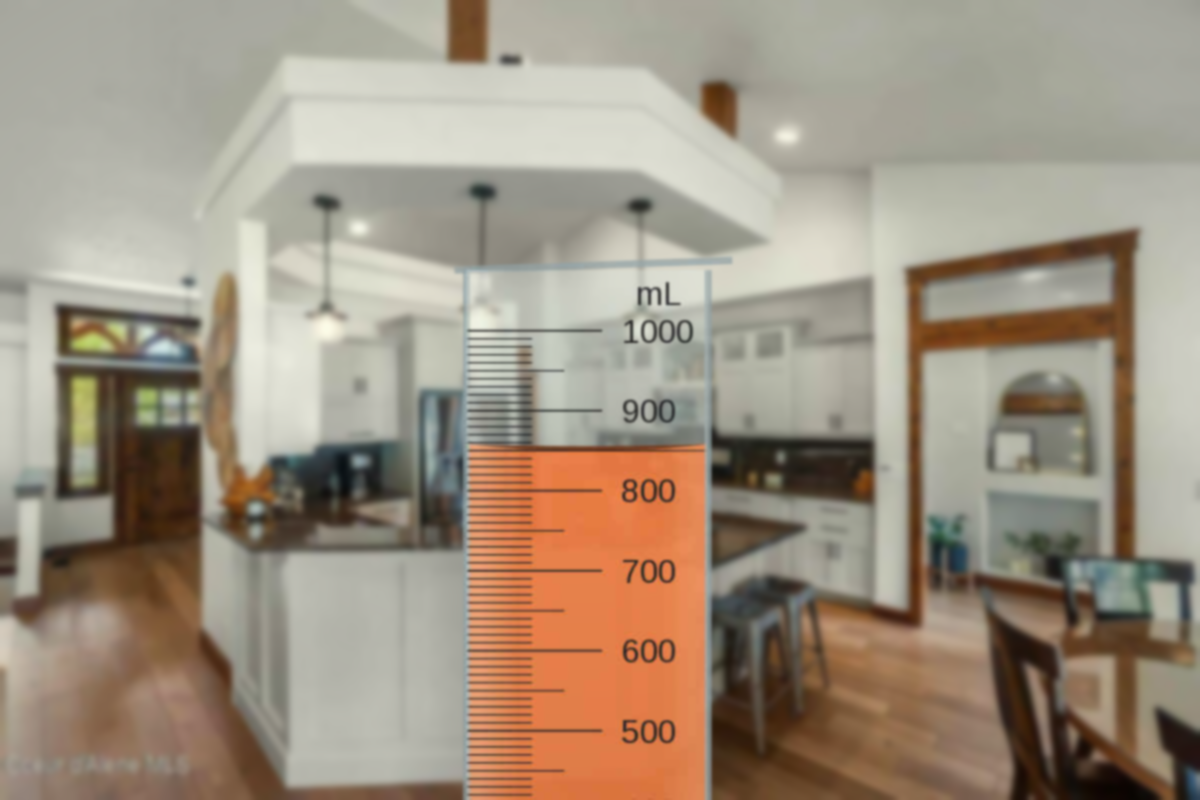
850 (mL)
